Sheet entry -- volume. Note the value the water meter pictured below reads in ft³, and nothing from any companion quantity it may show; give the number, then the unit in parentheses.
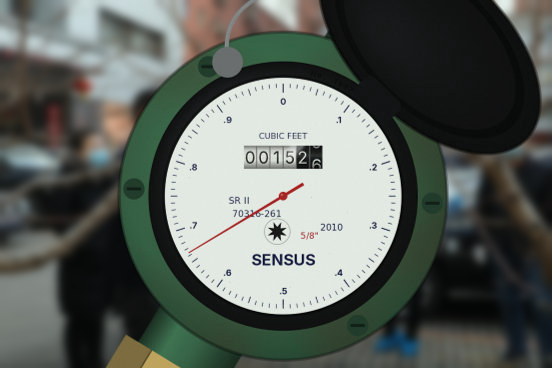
1525.66 (ft³)
